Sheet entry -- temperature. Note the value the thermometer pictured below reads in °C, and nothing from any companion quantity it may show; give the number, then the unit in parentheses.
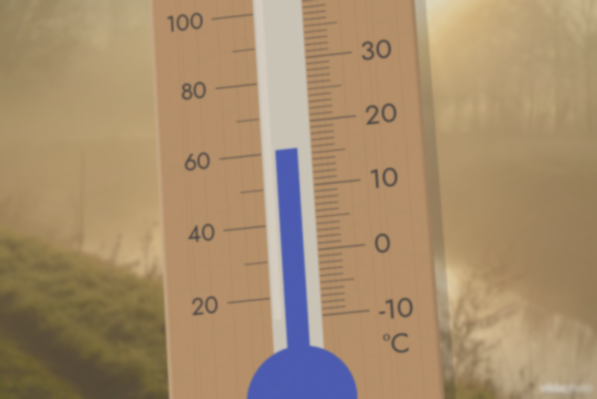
16 (°C)
